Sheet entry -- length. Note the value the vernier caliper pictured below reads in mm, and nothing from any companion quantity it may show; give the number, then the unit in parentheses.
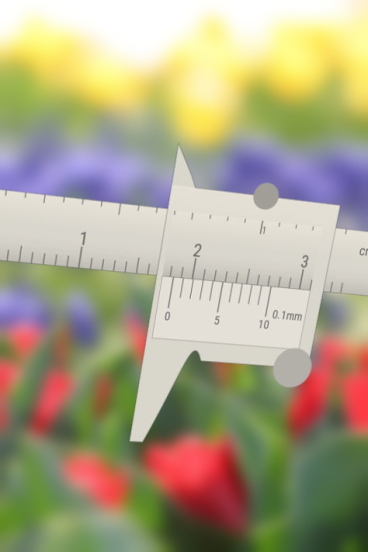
18.3 (mm)
